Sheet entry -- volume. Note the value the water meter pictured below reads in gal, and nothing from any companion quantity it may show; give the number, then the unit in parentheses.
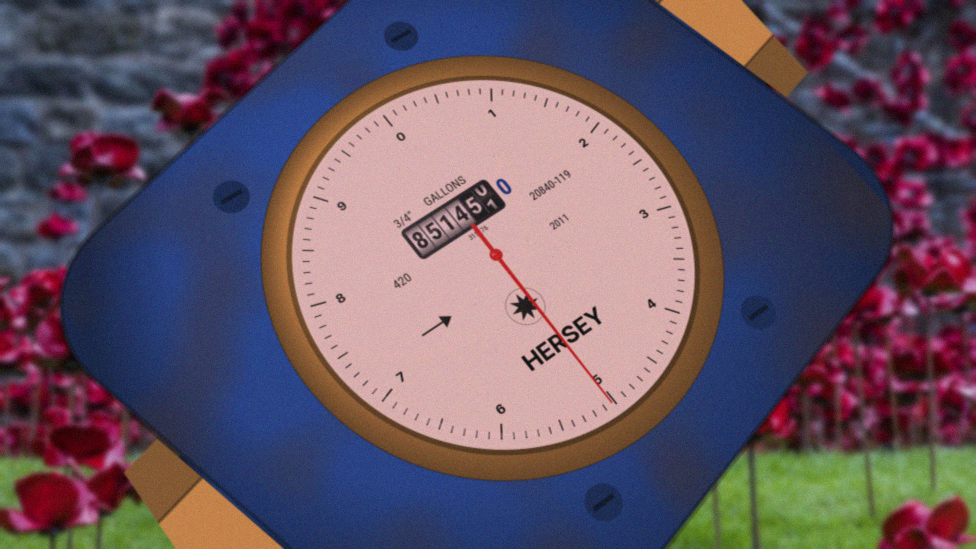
8514505.0 (gal)
